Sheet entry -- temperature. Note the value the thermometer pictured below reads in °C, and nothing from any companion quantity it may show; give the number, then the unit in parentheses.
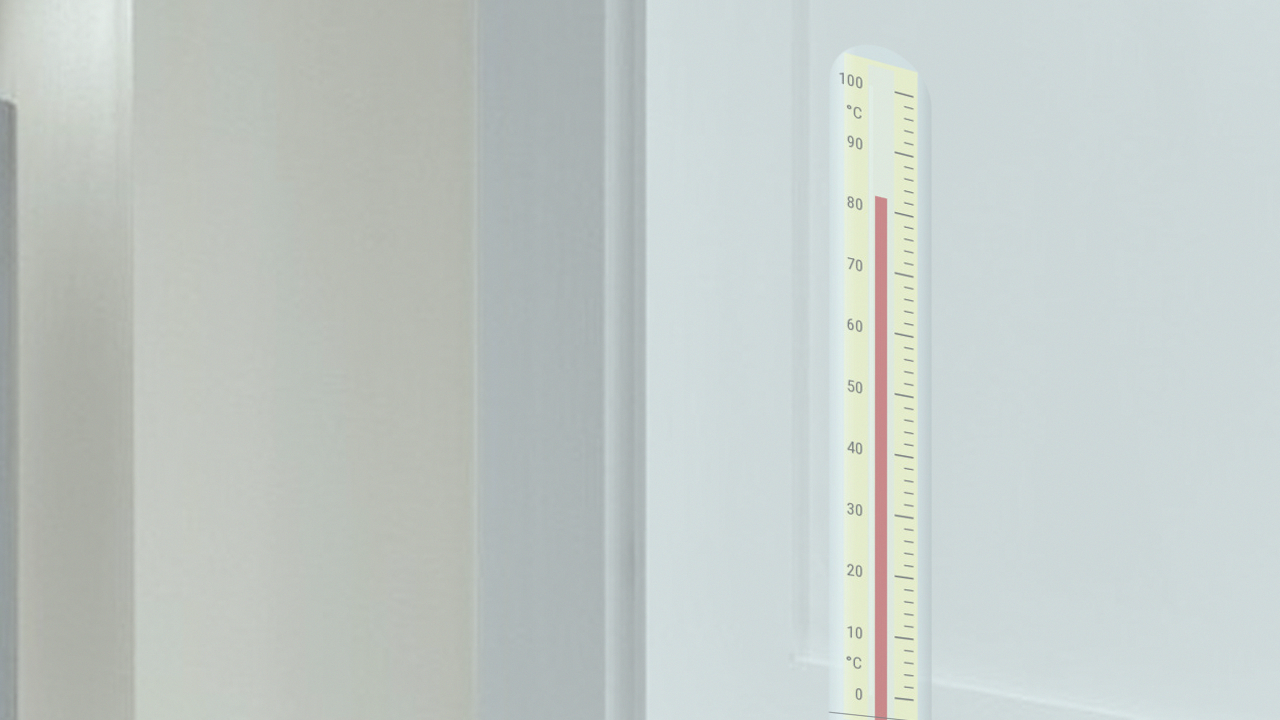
82 (°C)
